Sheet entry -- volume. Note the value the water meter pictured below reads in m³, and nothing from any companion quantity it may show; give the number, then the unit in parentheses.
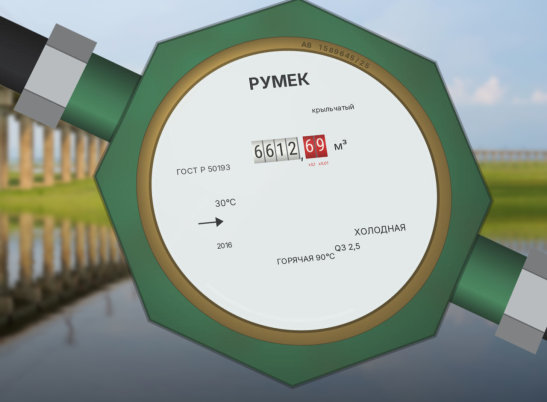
6612.69 (m³)
